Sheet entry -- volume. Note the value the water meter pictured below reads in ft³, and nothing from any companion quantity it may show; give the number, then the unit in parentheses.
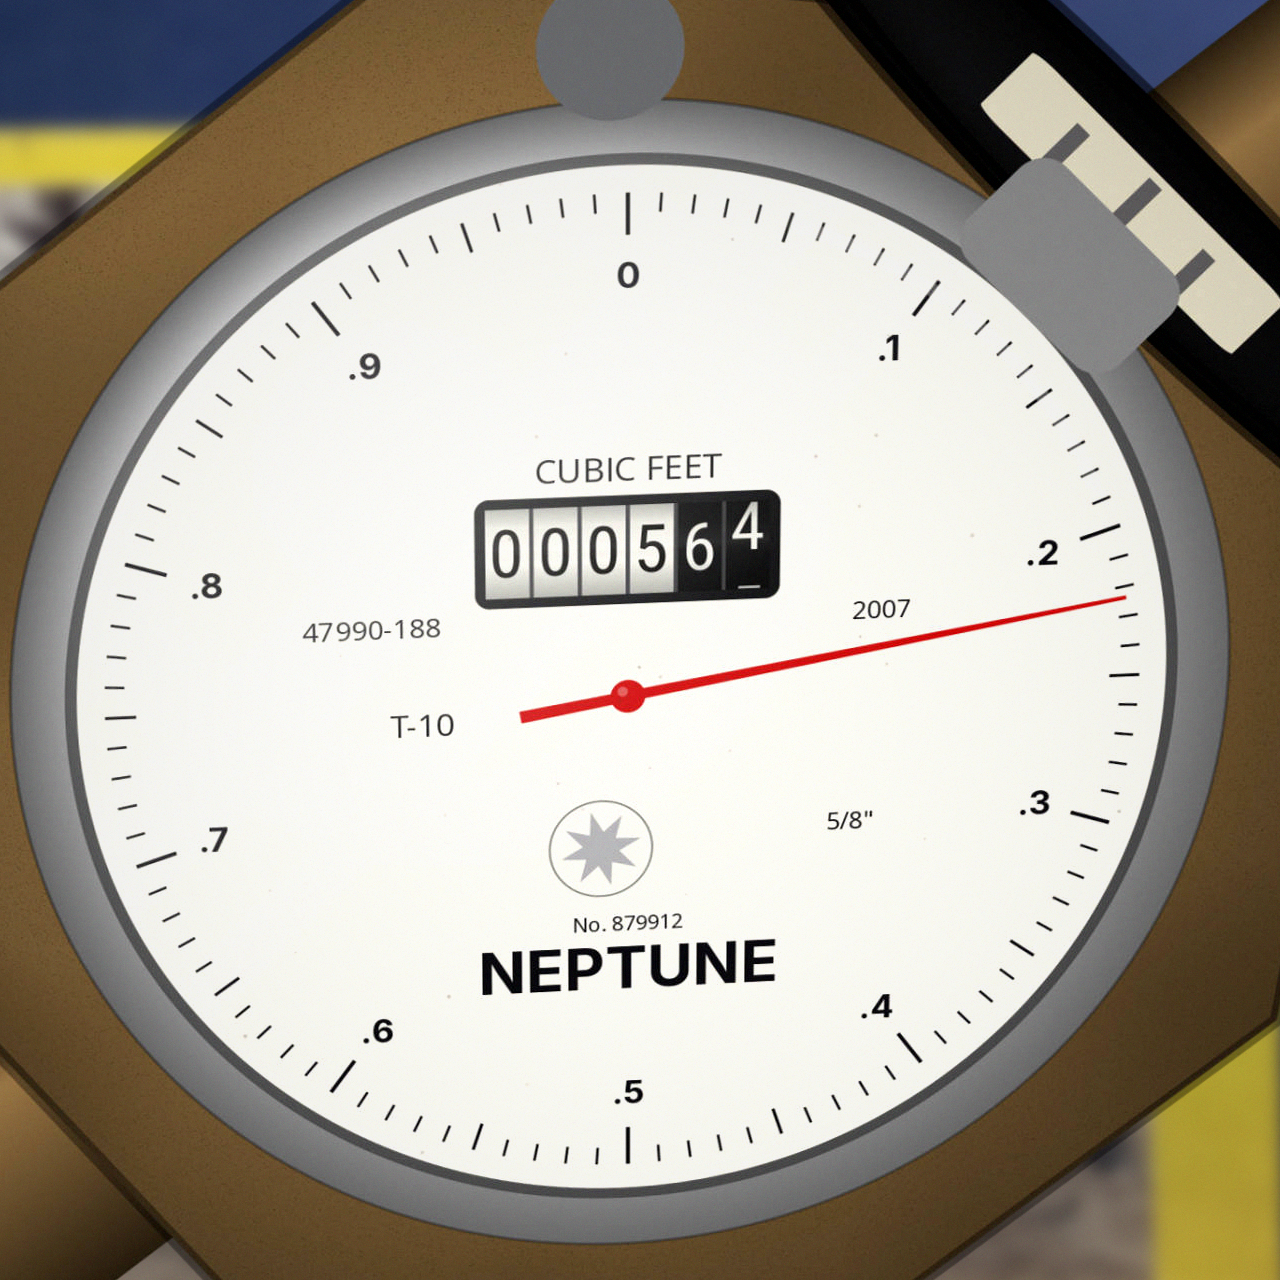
564.22 (ft³)
